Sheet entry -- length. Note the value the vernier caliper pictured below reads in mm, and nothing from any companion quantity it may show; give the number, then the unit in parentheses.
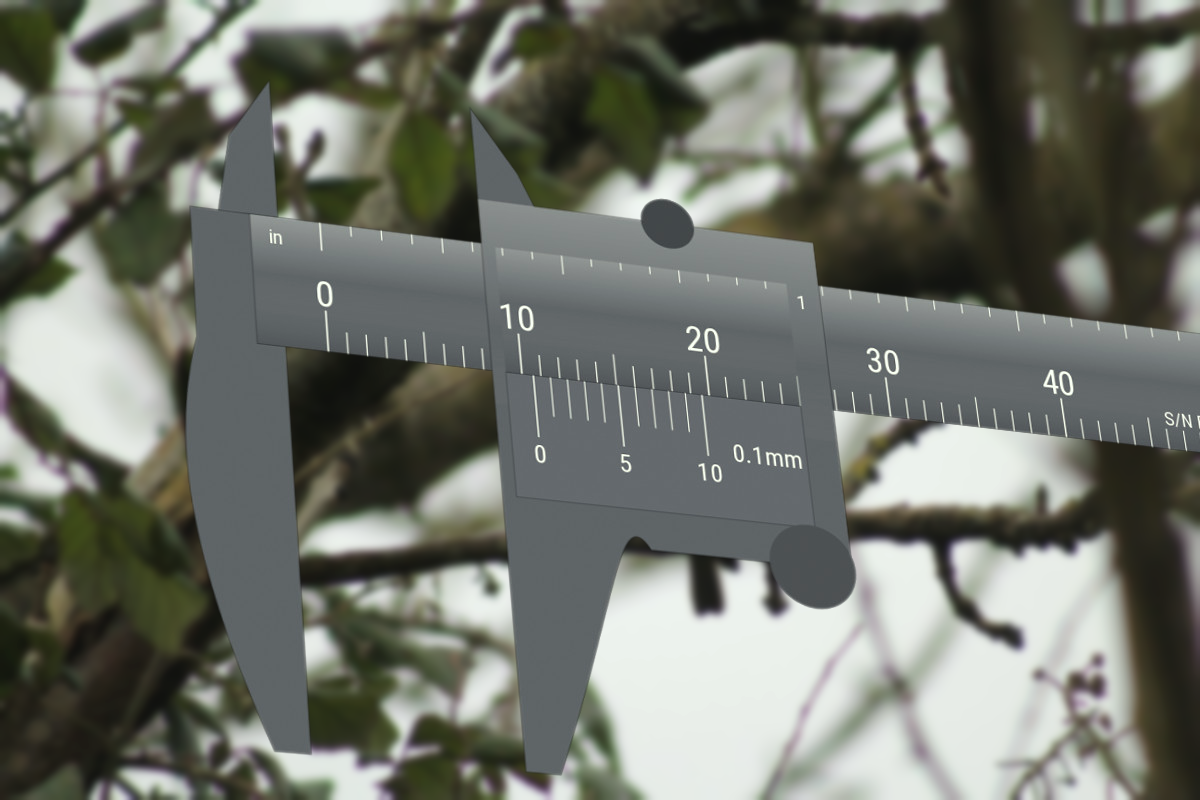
10.6 (mm)
